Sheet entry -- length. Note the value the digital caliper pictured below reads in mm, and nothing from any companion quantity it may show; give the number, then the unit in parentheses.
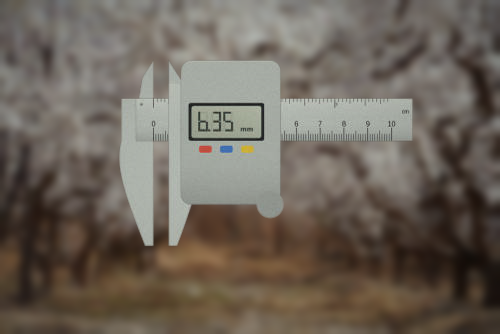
6.35 (mm)
